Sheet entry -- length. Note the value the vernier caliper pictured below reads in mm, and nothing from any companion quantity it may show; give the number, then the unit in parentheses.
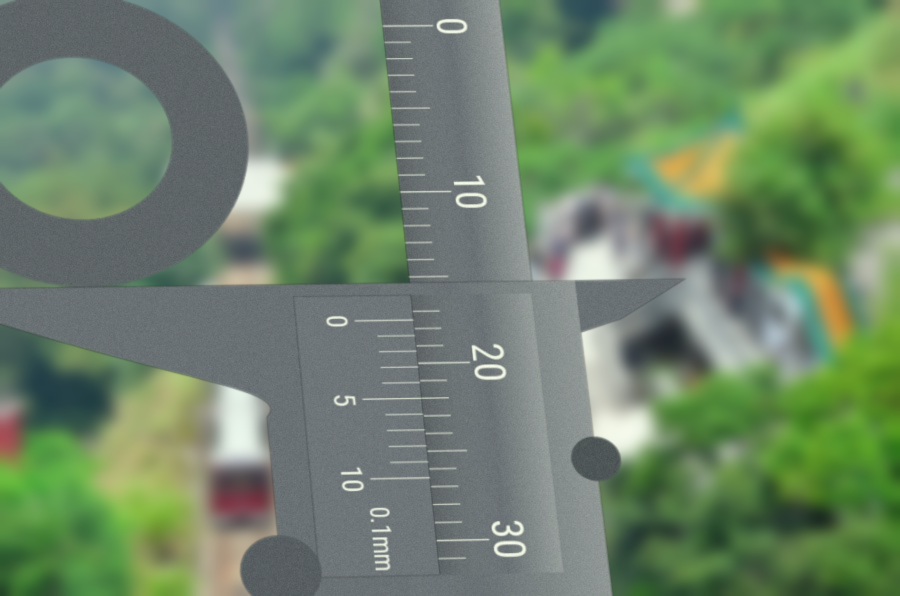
17.5 (mm)
